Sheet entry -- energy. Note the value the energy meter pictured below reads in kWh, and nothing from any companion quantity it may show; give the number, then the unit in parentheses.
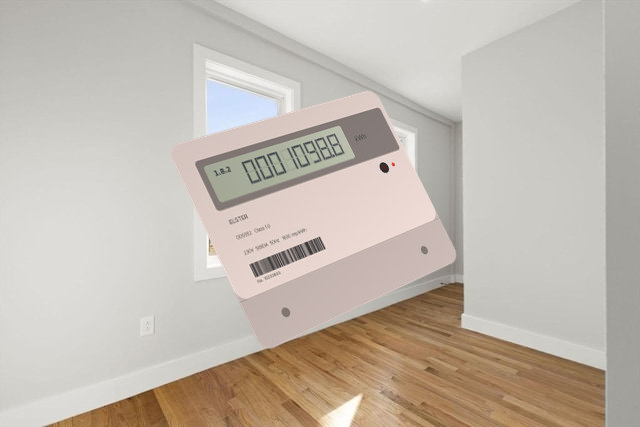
1098.8 (kWh)
